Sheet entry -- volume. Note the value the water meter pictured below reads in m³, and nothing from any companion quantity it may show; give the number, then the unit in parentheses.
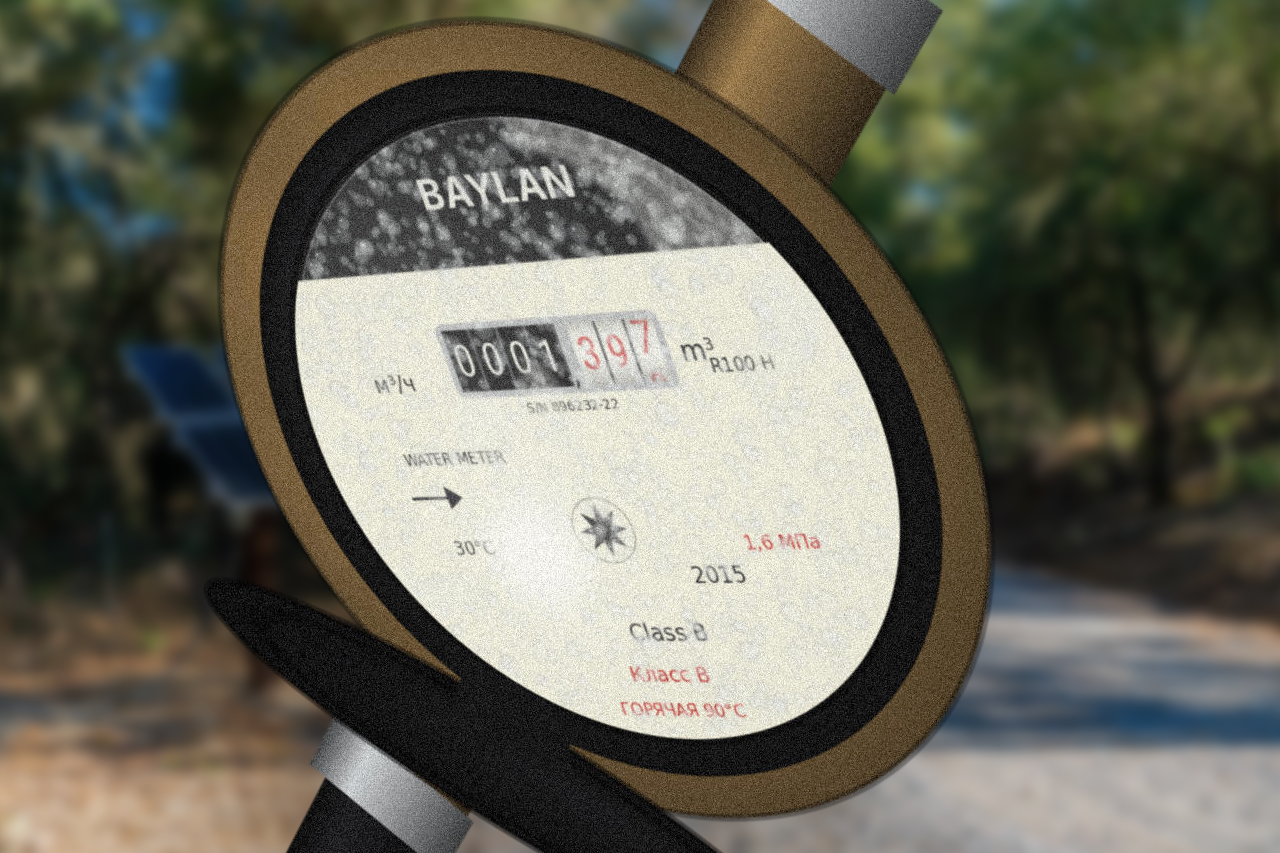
1.397 (m³)
